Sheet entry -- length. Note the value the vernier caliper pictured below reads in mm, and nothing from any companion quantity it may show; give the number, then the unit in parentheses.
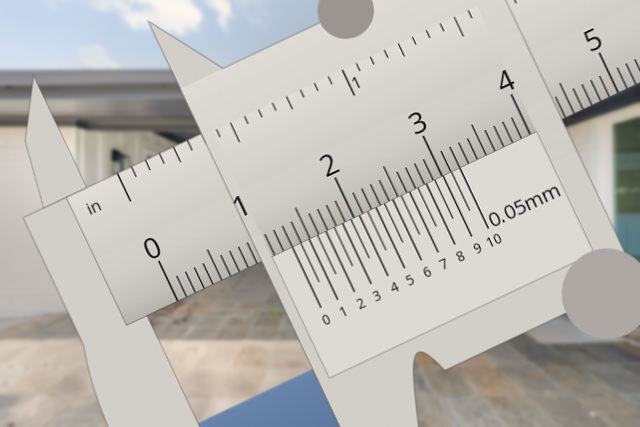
13.0 (mm)
